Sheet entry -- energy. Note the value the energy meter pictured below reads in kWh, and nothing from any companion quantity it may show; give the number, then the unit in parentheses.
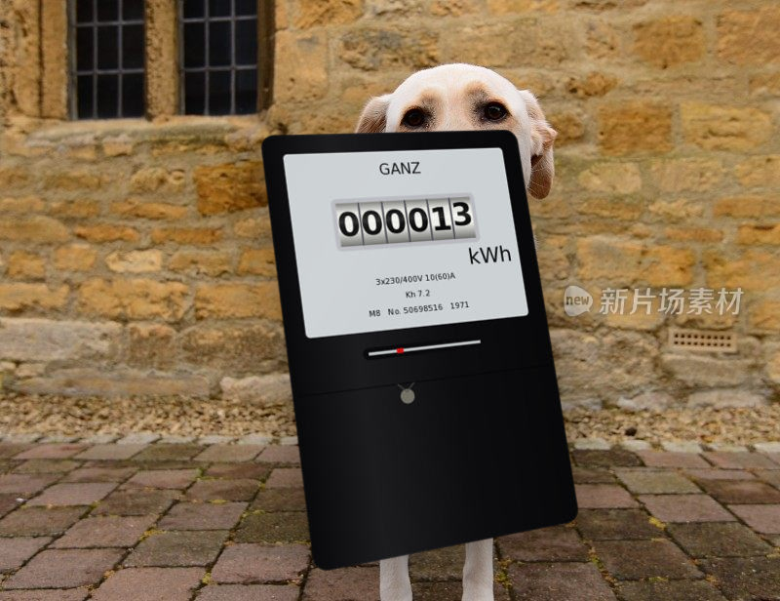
13 (kWh)
